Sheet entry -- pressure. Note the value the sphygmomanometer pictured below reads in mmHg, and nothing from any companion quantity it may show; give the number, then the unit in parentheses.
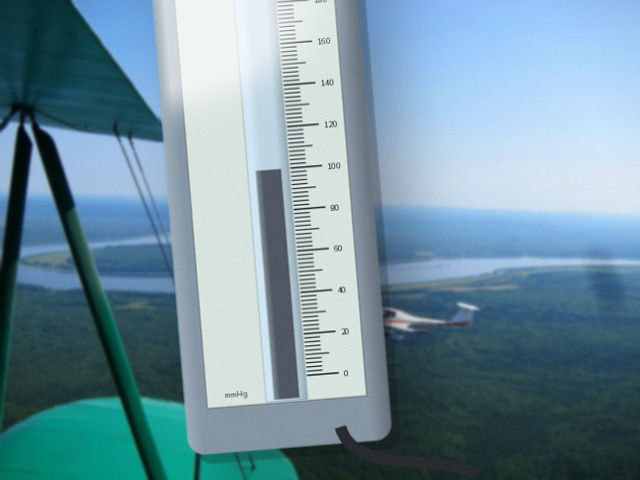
100 (mmHg)
